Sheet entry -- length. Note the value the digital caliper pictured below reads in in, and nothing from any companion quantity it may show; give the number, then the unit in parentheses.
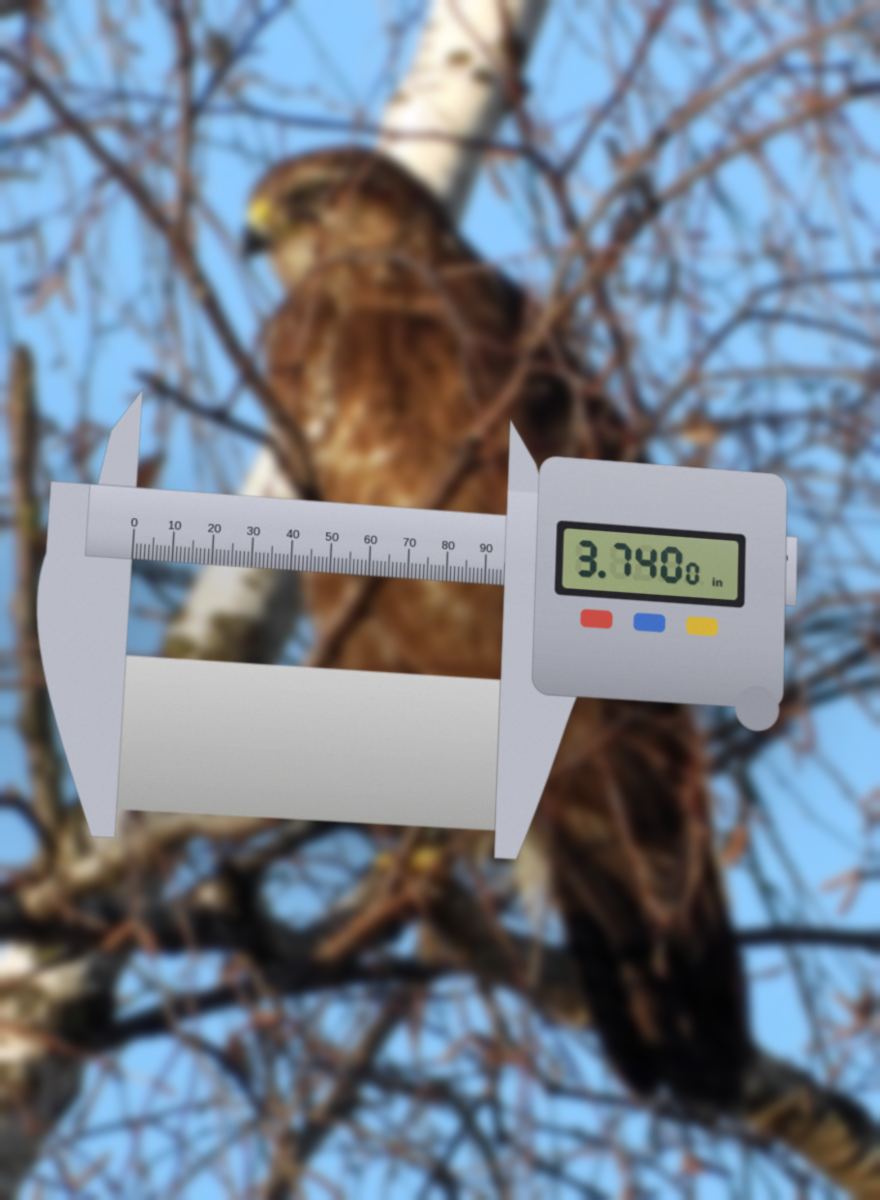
3.7400 (in)
